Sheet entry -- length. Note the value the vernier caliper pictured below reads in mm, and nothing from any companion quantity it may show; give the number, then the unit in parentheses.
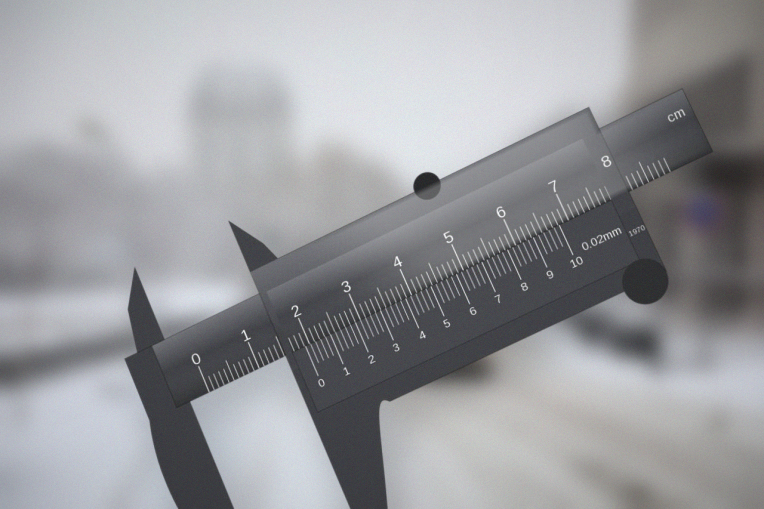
19.2 (mm)
